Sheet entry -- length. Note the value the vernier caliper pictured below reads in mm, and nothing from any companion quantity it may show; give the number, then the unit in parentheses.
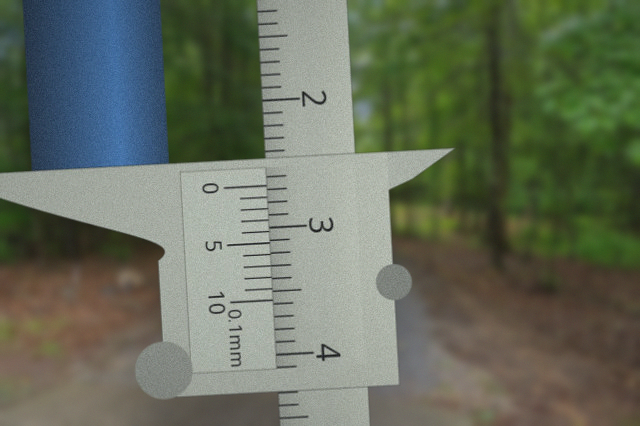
26.7 (mm)
